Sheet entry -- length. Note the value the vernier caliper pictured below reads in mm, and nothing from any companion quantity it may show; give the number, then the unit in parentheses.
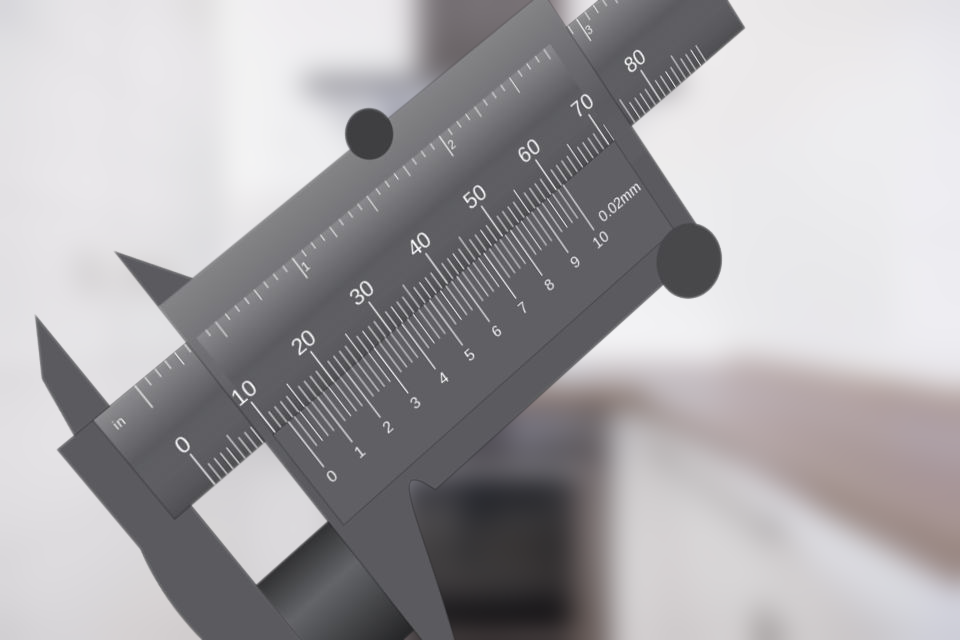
12.2 (mm)
